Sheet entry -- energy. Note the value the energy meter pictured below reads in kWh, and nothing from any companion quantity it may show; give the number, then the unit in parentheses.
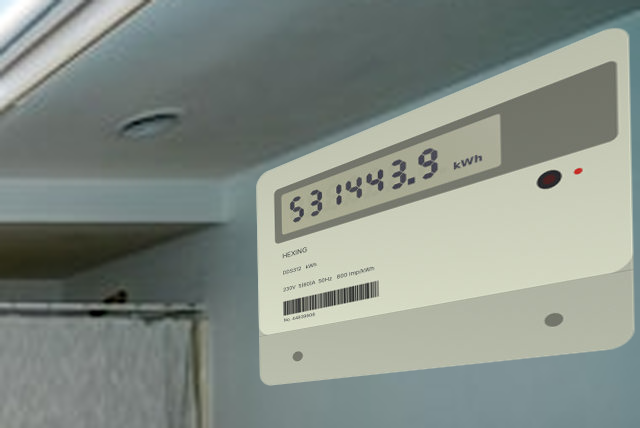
531443.9 (kWh)
